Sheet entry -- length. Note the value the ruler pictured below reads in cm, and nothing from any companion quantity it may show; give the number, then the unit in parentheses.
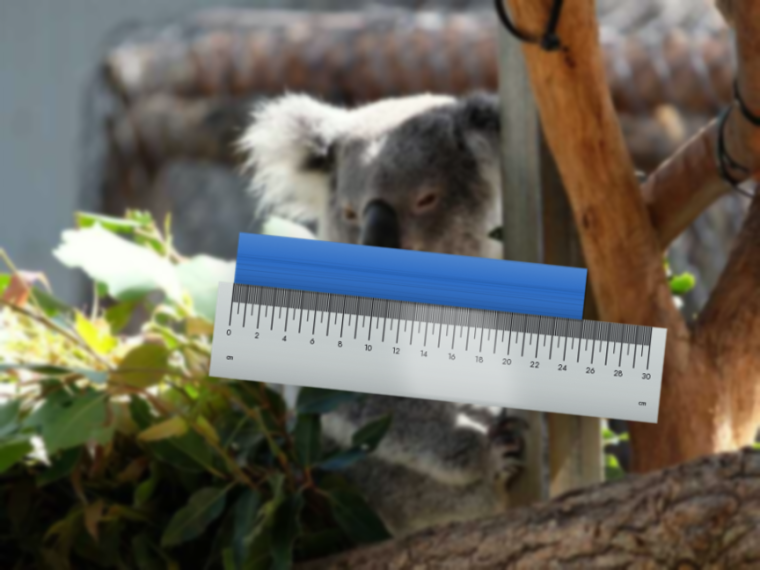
25 (cm)
